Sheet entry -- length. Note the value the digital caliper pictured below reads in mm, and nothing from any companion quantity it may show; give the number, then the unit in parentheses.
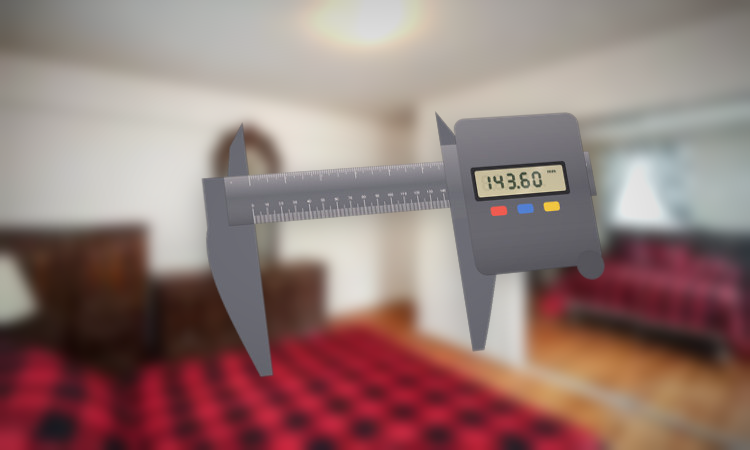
143.60 (mm)
